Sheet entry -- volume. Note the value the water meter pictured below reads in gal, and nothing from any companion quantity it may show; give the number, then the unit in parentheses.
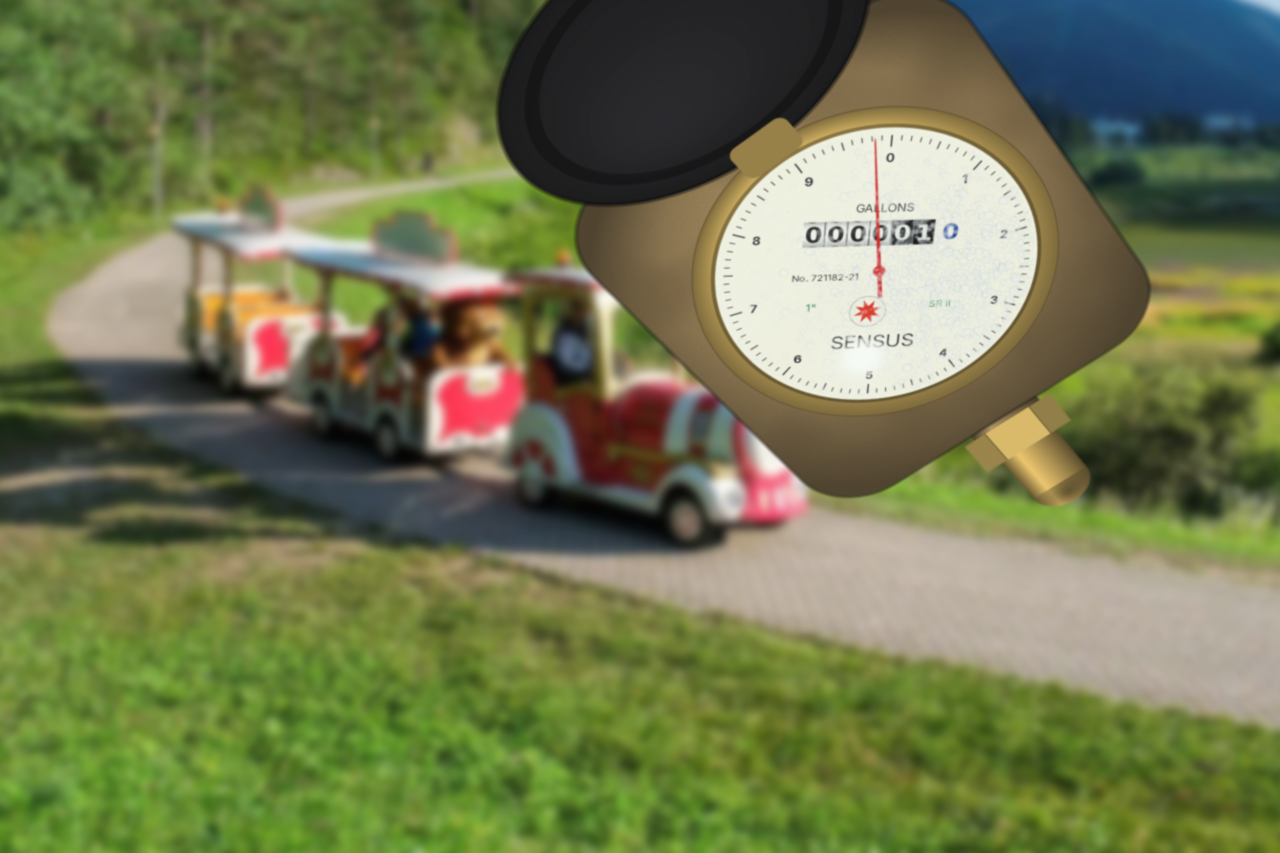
9.8 (gal)
